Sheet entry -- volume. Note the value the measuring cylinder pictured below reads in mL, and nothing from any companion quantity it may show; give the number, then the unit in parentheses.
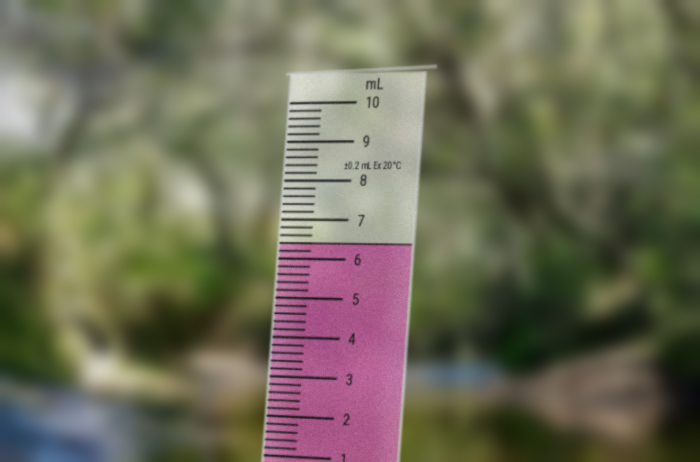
6.4 (mL)
